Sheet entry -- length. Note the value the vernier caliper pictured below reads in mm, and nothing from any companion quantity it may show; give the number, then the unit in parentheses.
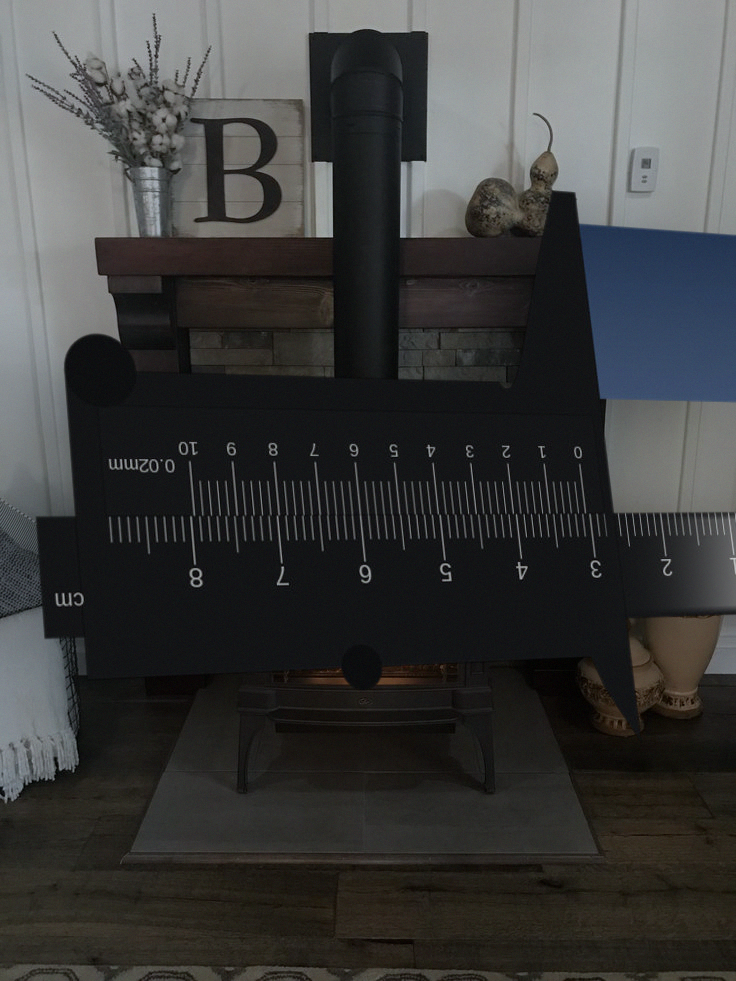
30.6 (mm)
